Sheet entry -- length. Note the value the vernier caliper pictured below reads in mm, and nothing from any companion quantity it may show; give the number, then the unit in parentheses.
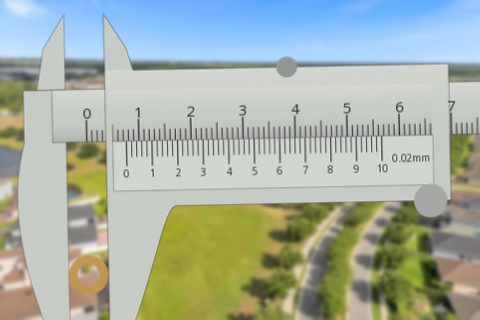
7.6 (mm)
